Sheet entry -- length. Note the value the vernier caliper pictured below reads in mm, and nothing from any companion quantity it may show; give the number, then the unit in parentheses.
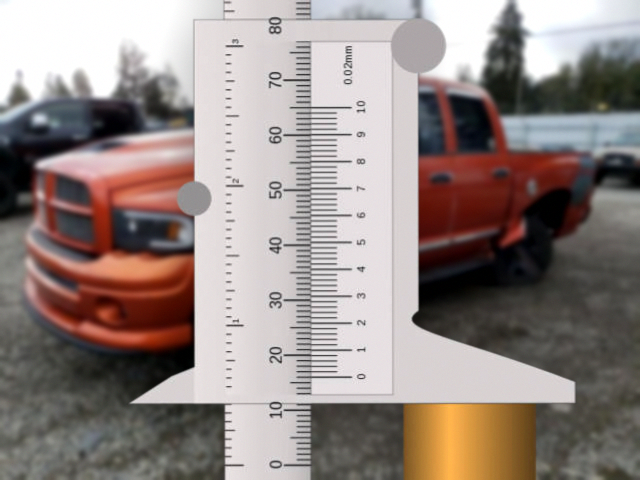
16.0 (mm)
